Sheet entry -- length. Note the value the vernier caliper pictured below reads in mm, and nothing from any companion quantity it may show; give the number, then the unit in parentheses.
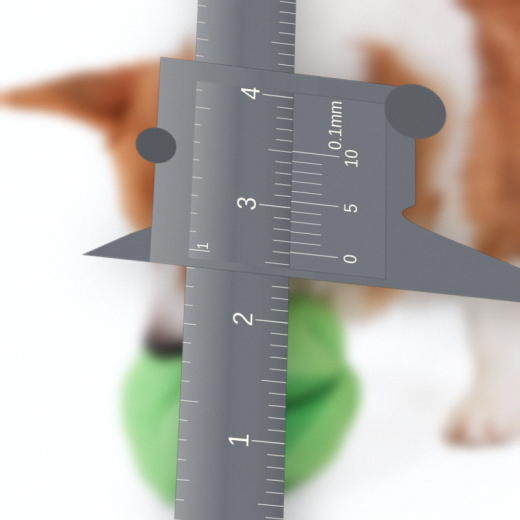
26.1 (mm)
